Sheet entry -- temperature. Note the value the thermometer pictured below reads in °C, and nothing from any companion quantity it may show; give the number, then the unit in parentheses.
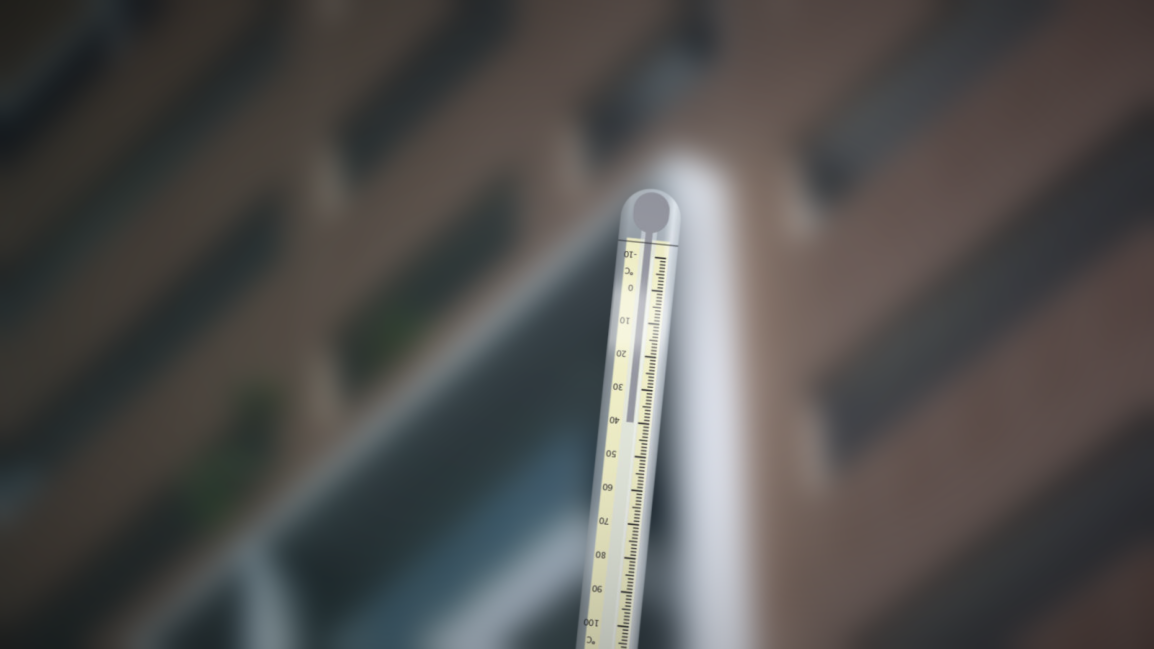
40 (°C)
